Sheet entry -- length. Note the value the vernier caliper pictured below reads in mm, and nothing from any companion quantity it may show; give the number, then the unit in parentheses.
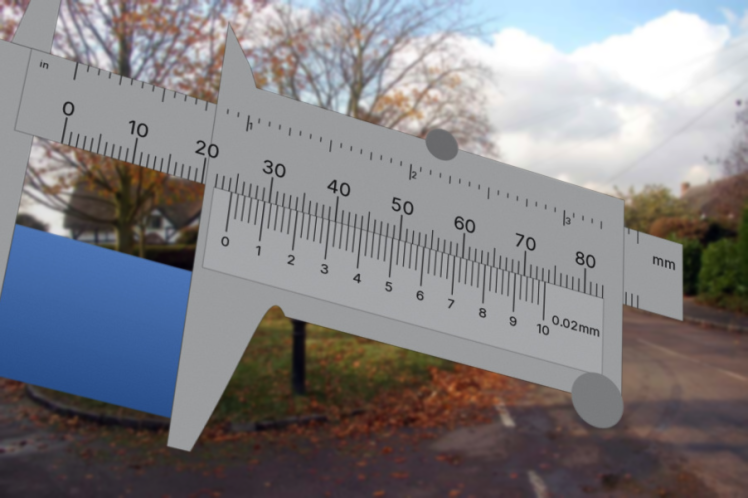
24.4 (mm)
